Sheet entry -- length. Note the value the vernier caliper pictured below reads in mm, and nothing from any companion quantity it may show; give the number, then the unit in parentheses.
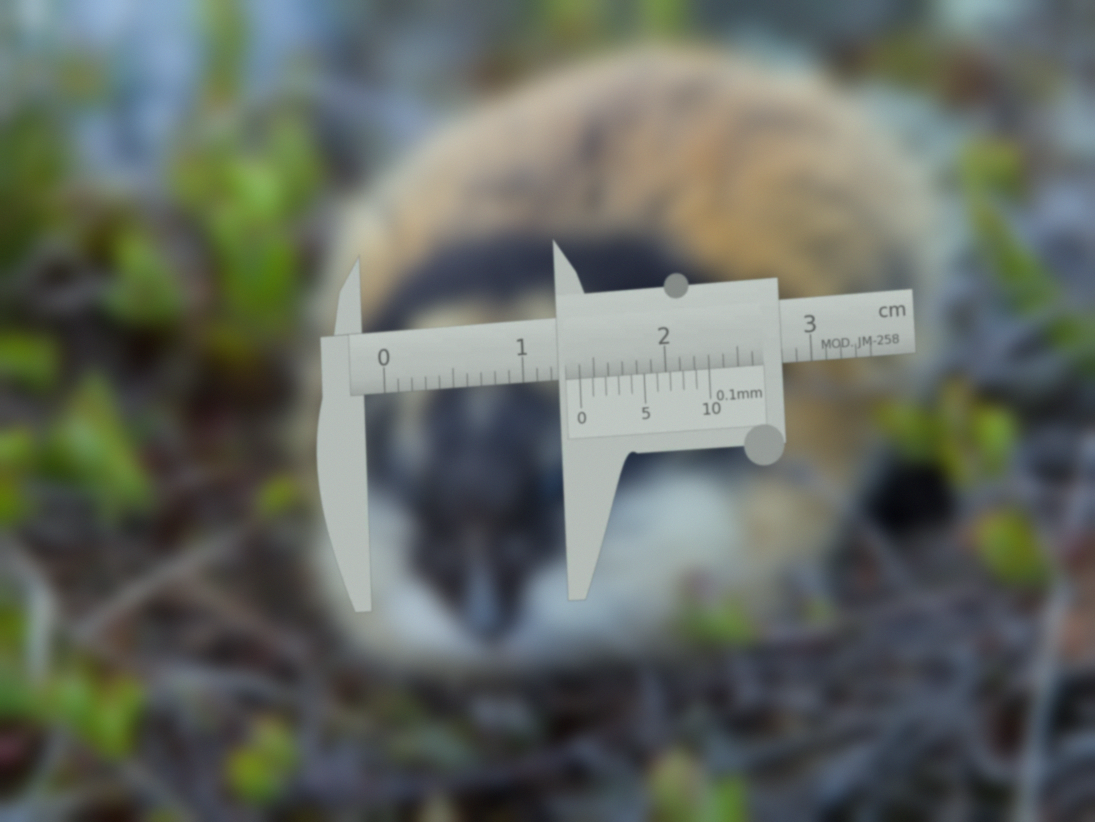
14.0 (mm)
